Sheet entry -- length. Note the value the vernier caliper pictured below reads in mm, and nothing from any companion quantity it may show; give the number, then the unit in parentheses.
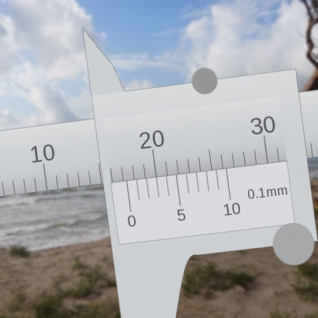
17.3 (mm)
